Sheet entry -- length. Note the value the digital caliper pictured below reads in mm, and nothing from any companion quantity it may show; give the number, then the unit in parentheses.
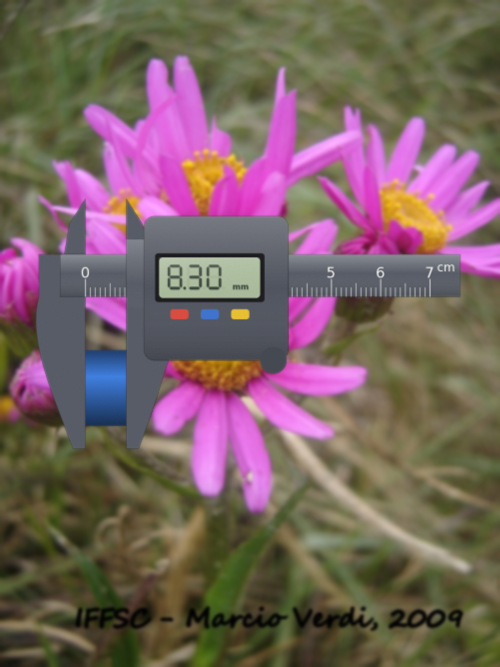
8.30 (mm)
